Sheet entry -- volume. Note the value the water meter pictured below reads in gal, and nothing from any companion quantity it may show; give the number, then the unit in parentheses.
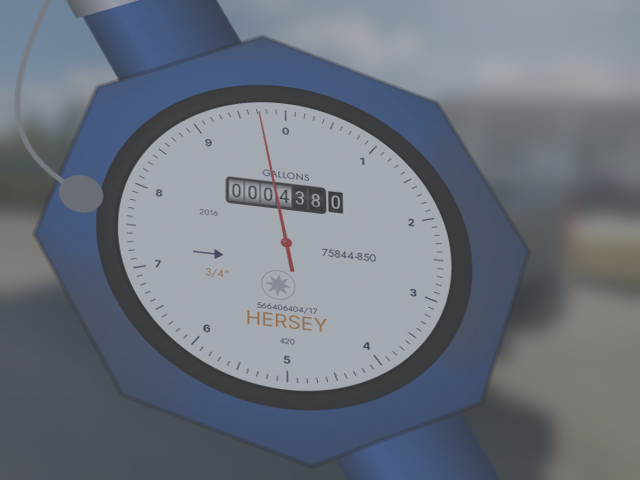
4379.7 (gal)
